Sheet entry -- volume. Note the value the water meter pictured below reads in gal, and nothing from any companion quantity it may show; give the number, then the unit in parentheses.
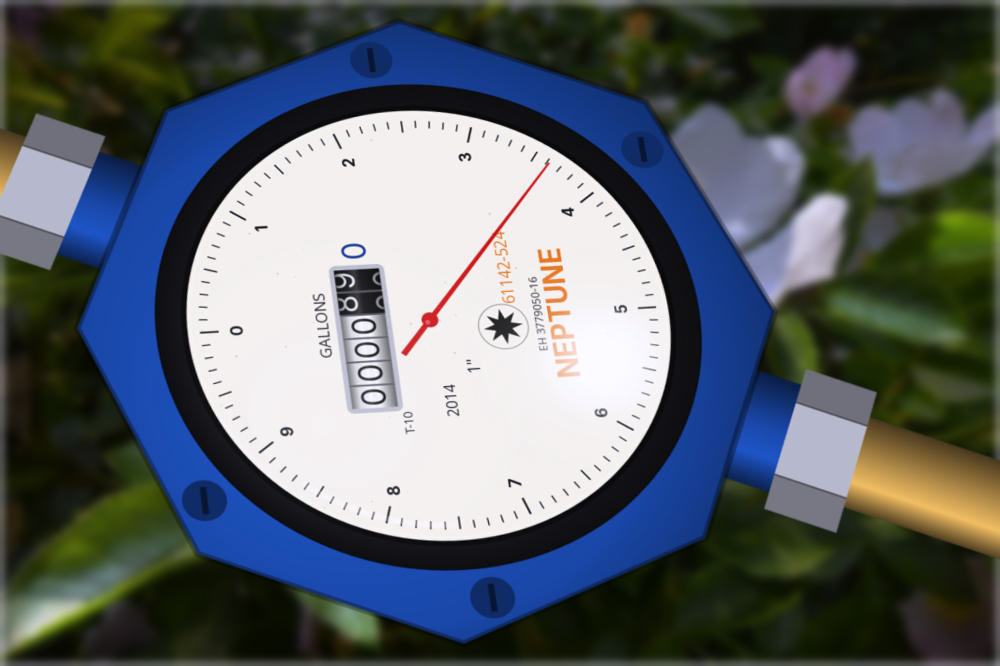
893.6 (gal)
